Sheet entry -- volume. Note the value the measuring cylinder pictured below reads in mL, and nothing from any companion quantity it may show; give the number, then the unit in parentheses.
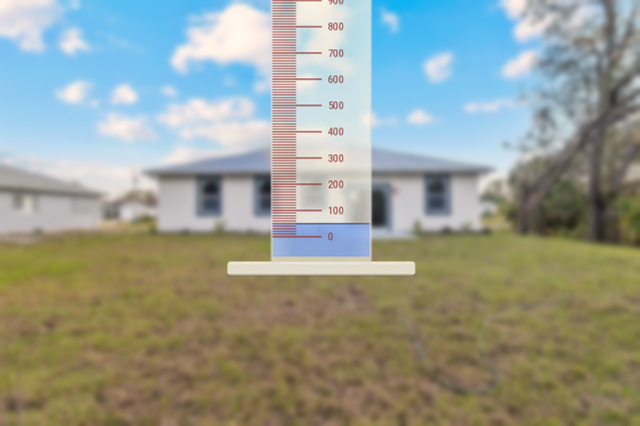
50 (mL)
